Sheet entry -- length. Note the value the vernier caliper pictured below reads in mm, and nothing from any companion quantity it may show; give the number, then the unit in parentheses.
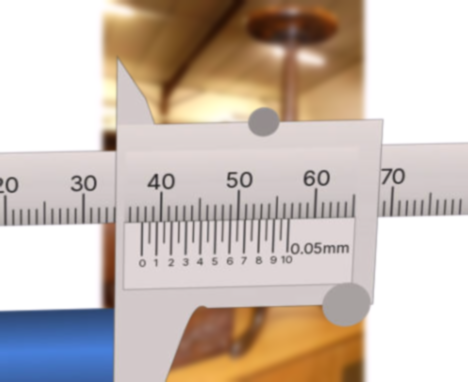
37.6 (mm)
